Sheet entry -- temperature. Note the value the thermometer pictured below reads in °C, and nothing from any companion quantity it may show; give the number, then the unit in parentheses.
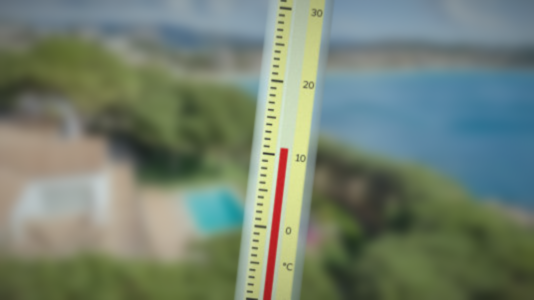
11 (°C)
